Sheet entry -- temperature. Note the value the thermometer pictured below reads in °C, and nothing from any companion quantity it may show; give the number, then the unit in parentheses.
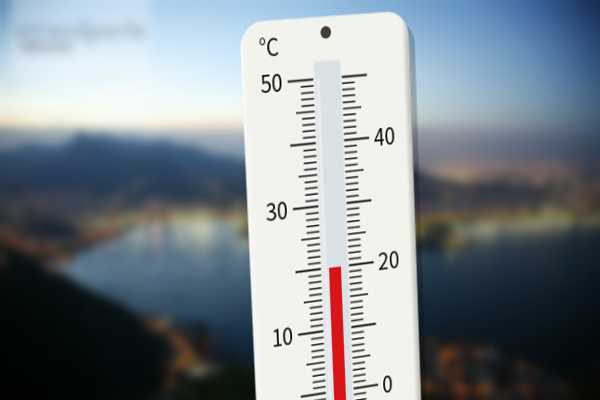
20 (°C)
